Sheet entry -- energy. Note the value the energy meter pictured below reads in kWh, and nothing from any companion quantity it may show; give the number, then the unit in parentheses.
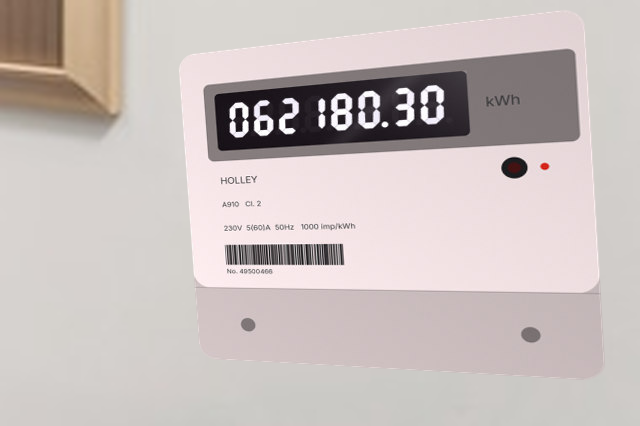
62180.30 (kWh)
